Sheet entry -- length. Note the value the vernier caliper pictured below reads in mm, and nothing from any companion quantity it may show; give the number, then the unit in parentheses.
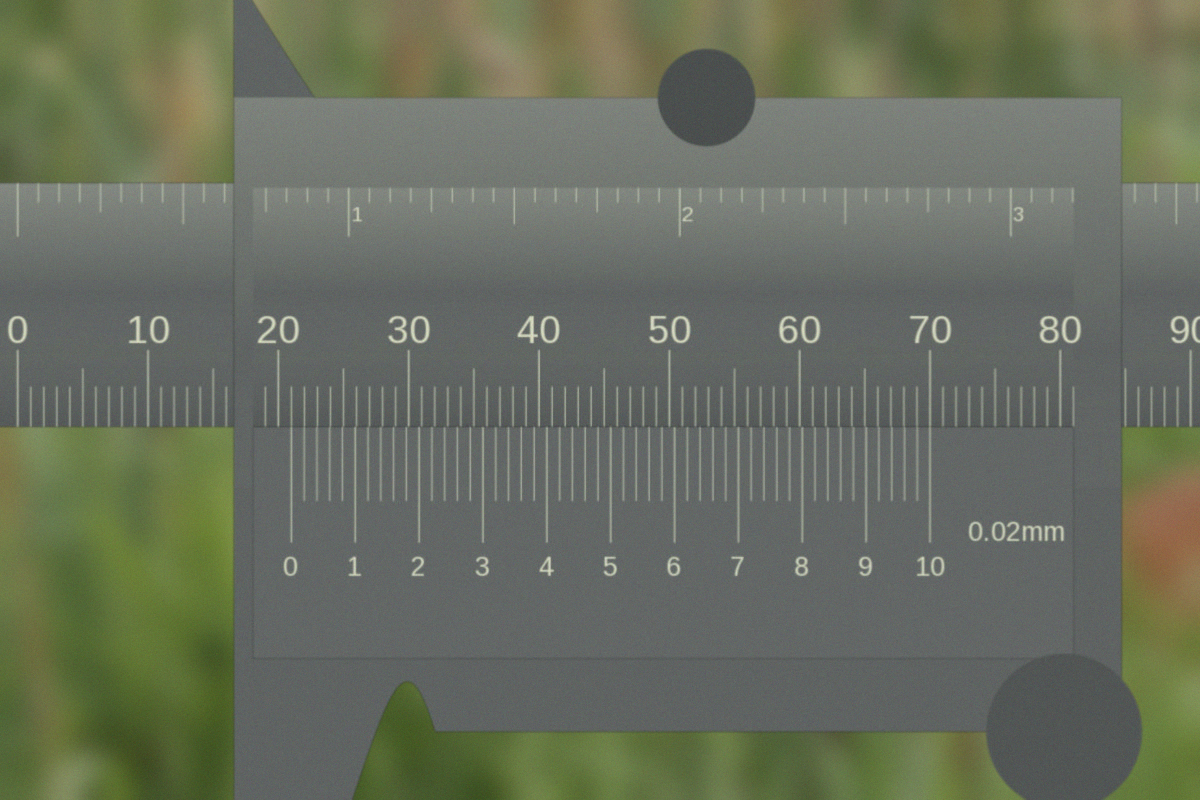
21.0 (mm)
